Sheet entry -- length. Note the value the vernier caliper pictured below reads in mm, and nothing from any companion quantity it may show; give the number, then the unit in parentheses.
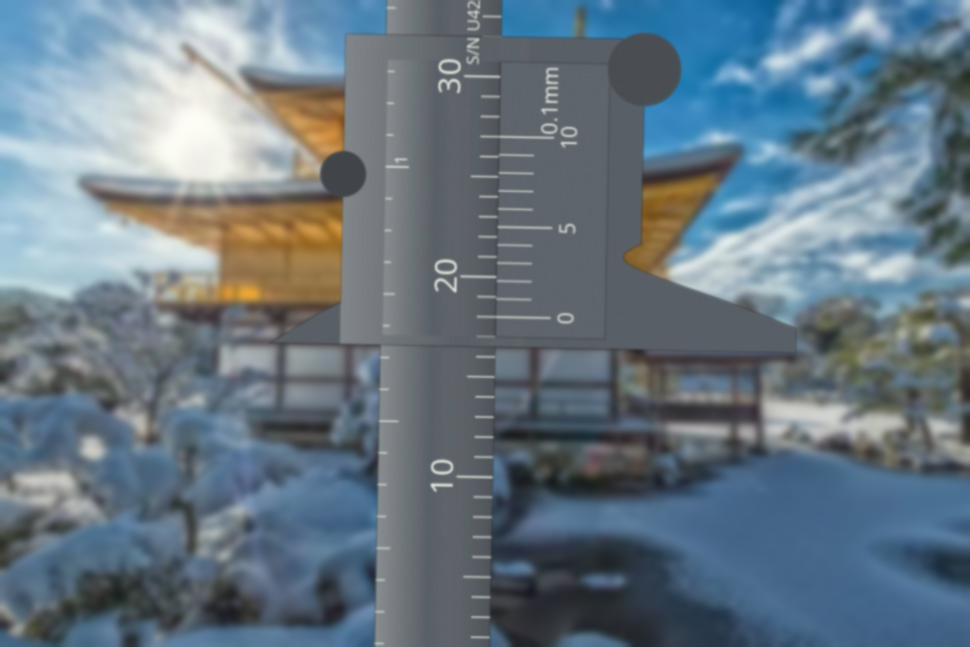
18.0 (mm)
